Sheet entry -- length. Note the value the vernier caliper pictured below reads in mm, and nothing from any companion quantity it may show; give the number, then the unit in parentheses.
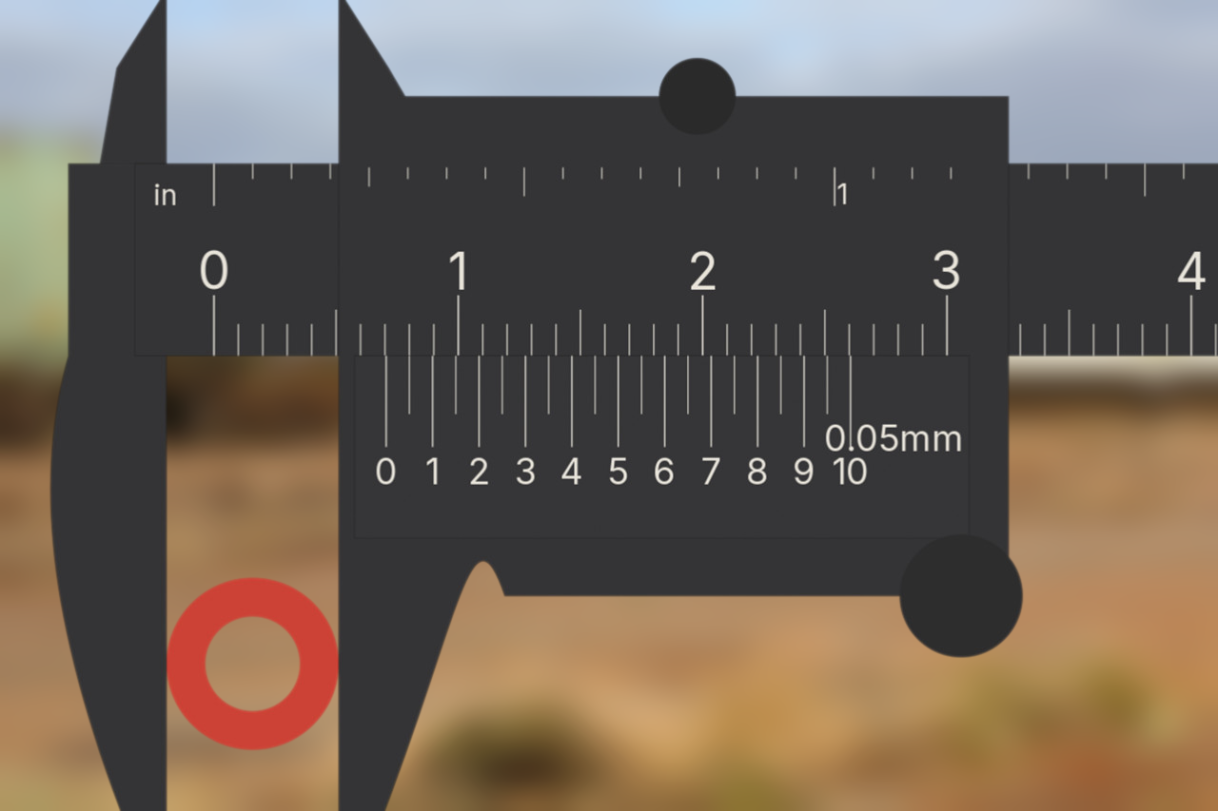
7.05 (mm)
